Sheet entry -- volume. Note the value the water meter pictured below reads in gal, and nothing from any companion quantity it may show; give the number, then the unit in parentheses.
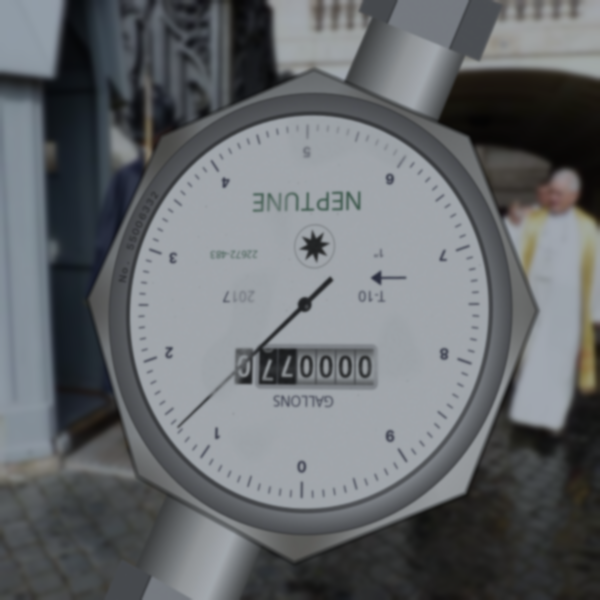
771.3 (gal)
